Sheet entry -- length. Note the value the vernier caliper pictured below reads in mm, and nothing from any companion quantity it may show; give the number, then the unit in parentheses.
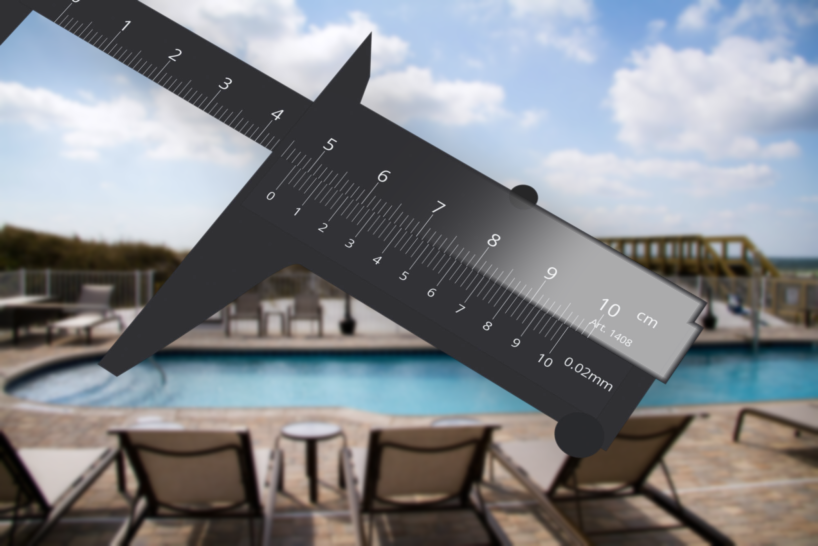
47.8 (mm)
